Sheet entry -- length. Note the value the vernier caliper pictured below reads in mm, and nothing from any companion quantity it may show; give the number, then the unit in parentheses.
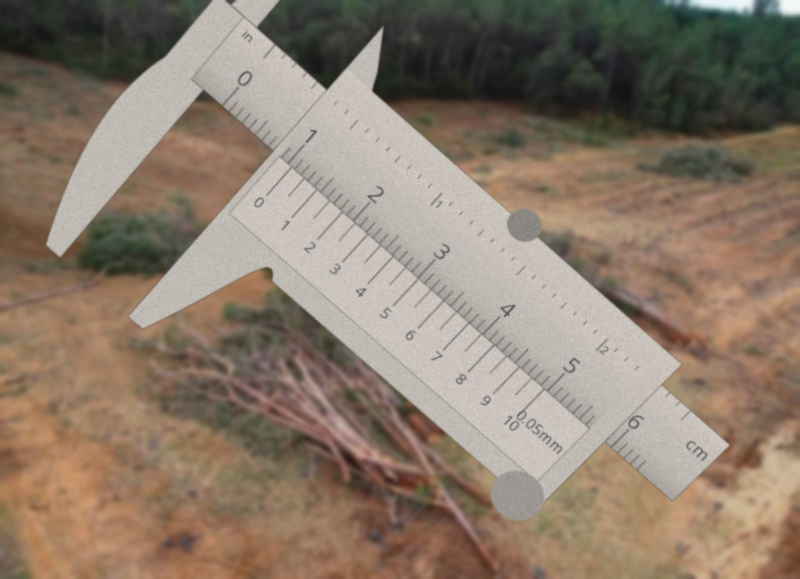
10.6 (mm)
